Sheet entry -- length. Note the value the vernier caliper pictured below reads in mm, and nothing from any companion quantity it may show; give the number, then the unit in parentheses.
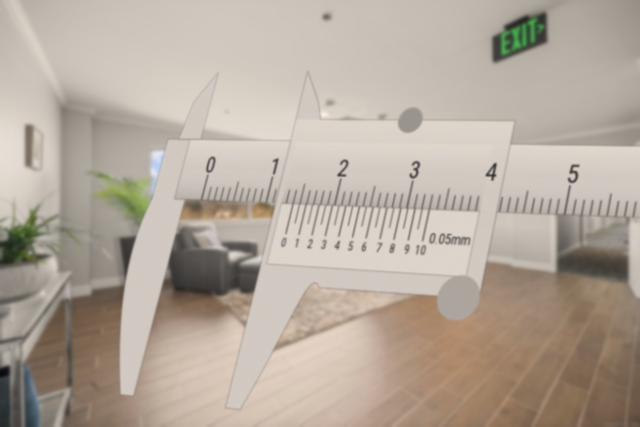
14.0 (mm)
